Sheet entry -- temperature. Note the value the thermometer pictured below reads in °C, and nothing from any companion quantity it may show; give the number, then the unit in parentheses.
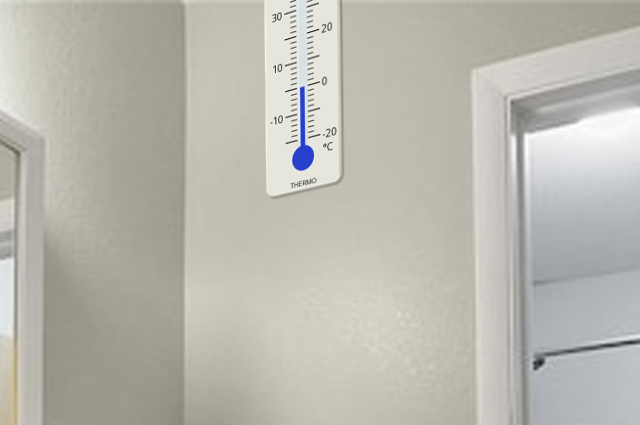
0 (°C)
